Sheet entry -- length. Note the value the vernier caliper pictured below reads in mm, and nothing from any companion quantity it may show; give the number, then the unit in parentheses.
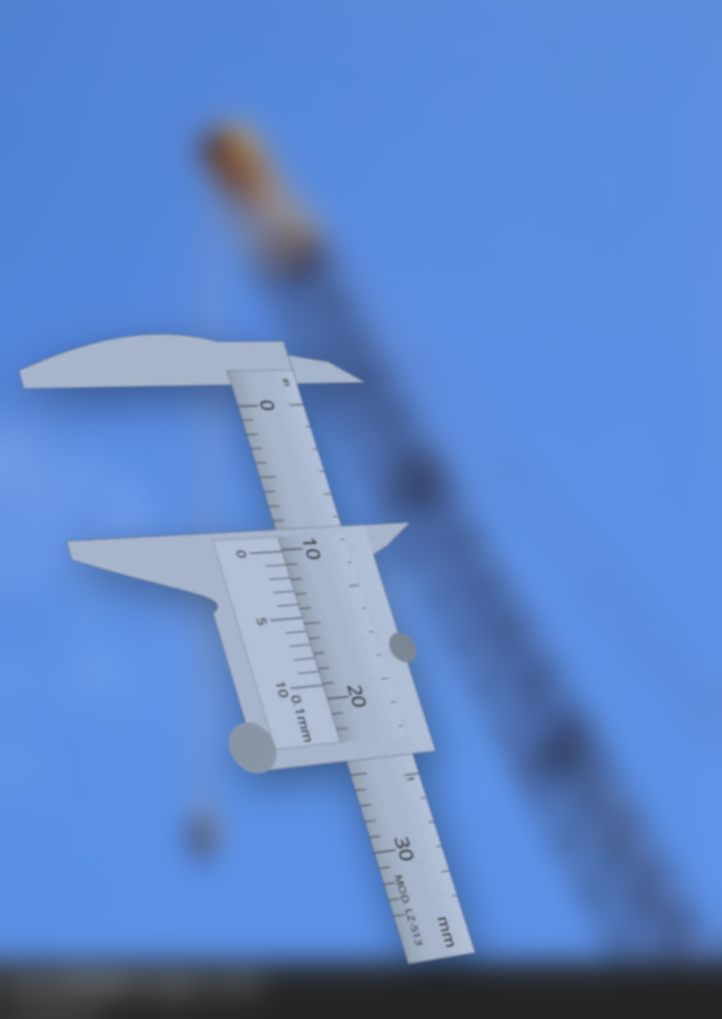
10.1 (mm)
